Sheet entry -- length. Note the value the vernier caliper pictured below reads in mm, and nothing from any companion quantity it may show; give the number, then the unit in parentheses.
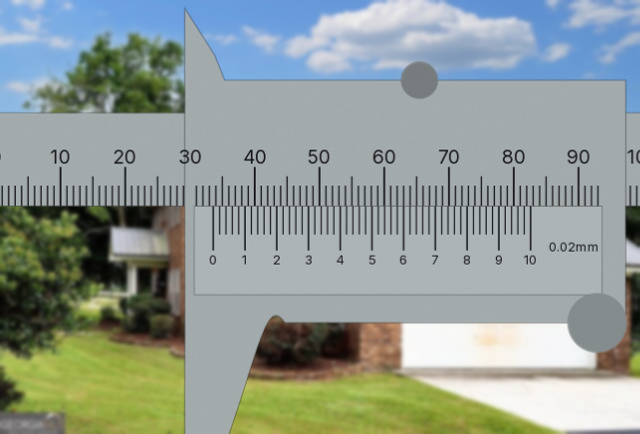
33.6 (mm)
